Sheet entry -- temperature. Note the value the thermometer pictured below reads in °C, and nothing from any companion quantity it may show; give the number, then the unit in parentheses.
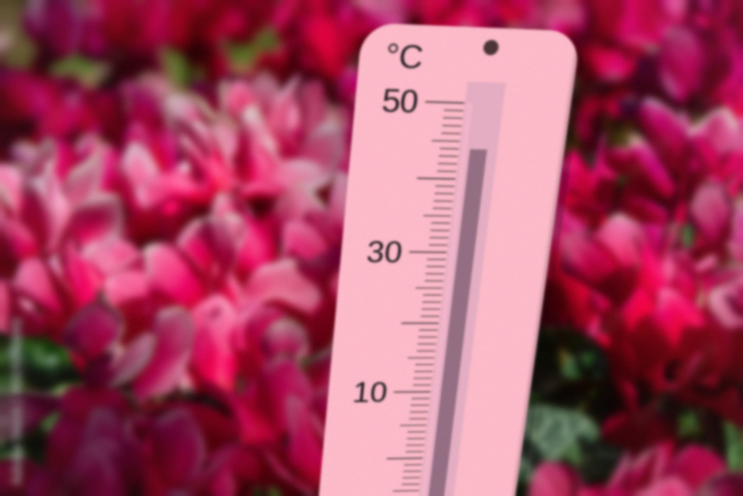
44 (°C)
